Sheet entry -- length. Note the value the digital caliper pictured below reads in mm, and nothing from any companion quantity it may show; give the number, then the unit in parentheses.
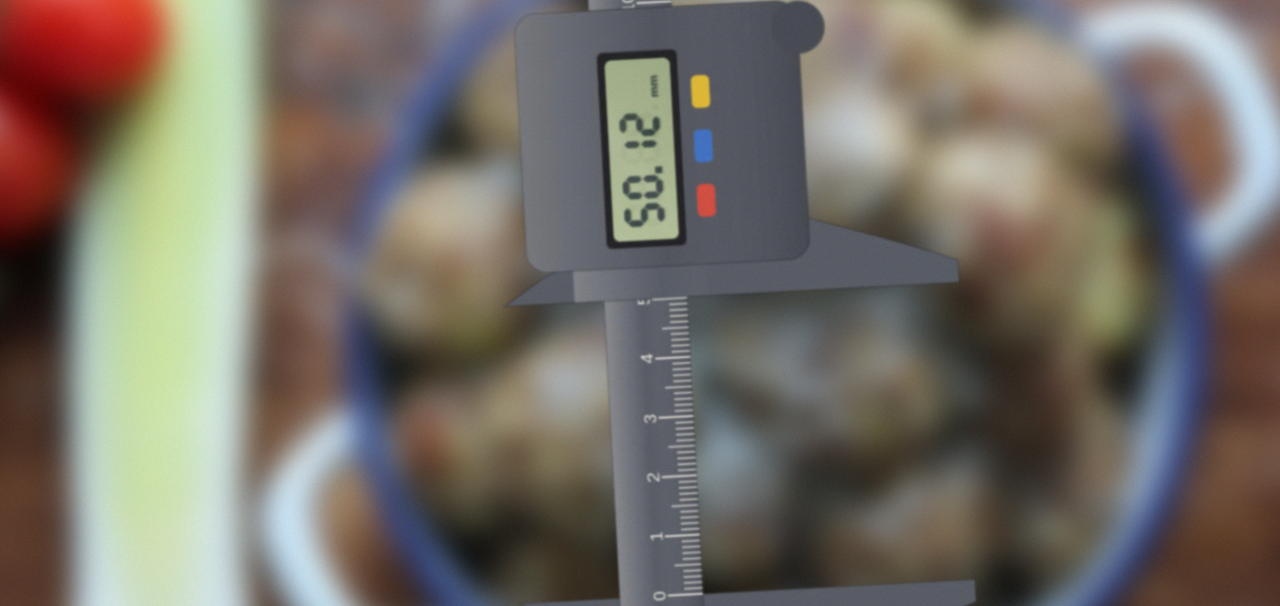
50.12 (mm)
